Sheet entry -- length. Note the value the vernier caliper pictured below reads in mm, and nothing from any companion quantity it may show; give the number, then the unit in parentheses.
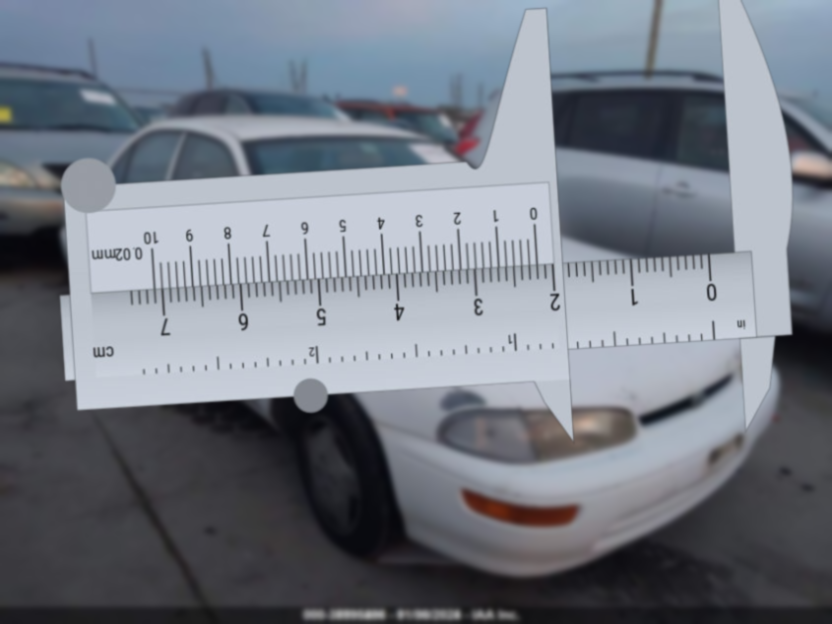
22.0 (mm)
